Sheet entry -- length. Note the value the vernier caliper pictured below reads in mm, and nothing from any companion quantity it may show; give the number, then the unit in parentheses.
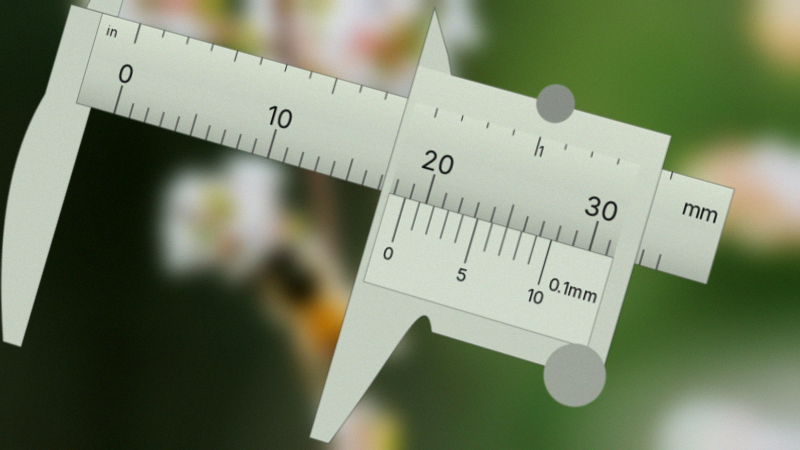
18.7 (mm)
